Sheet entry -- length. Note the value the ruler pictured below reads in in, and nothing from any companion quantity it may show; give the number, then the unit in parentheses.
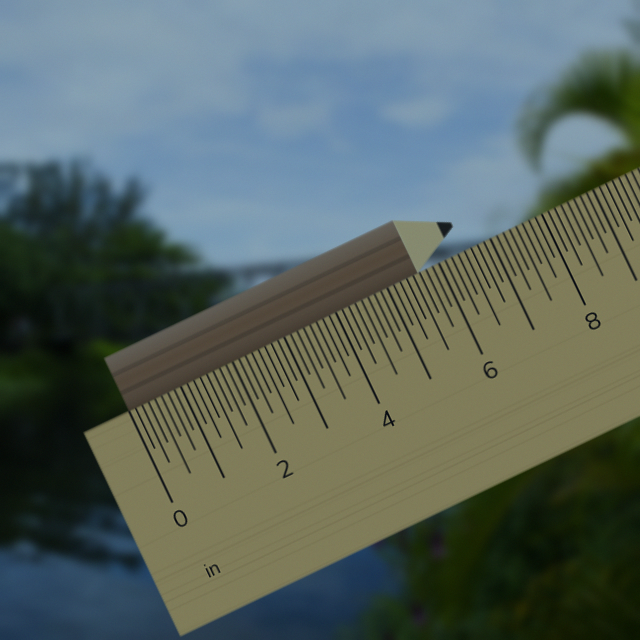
6.5 (in)
